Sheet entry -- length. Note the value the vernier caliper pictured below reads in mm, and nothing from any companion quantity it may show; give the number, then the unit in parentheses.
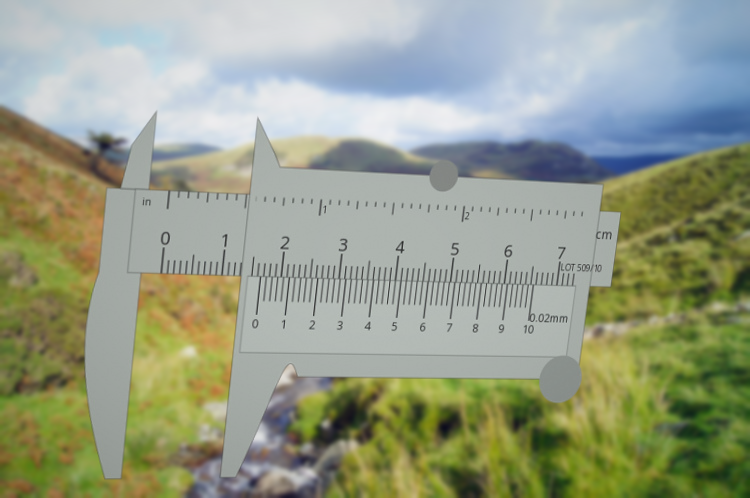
16.5 (mm)
